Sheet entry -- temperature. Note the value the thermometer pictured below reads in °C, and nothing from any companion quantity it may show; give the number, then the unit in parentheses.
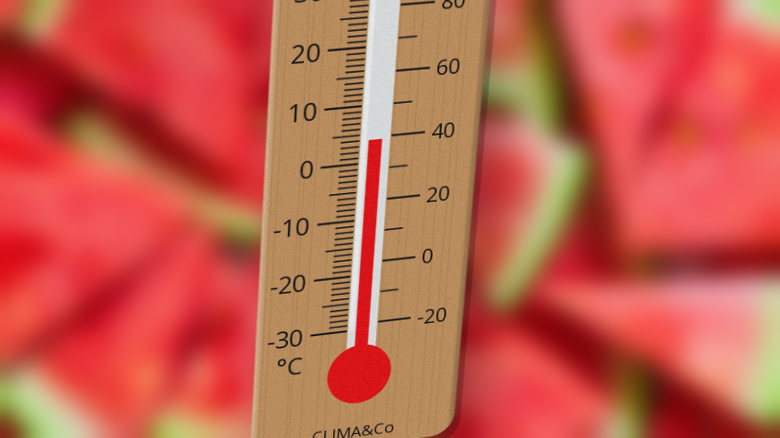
4 (°C)
